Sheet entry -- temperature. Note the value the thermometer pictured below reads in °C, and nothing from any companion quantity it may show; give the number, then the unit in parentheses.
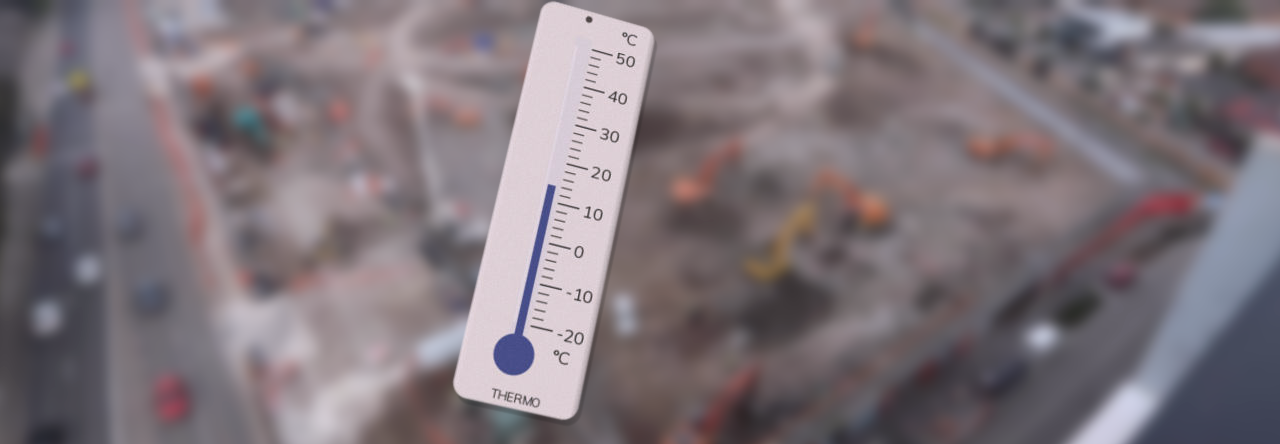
14 (°C)
